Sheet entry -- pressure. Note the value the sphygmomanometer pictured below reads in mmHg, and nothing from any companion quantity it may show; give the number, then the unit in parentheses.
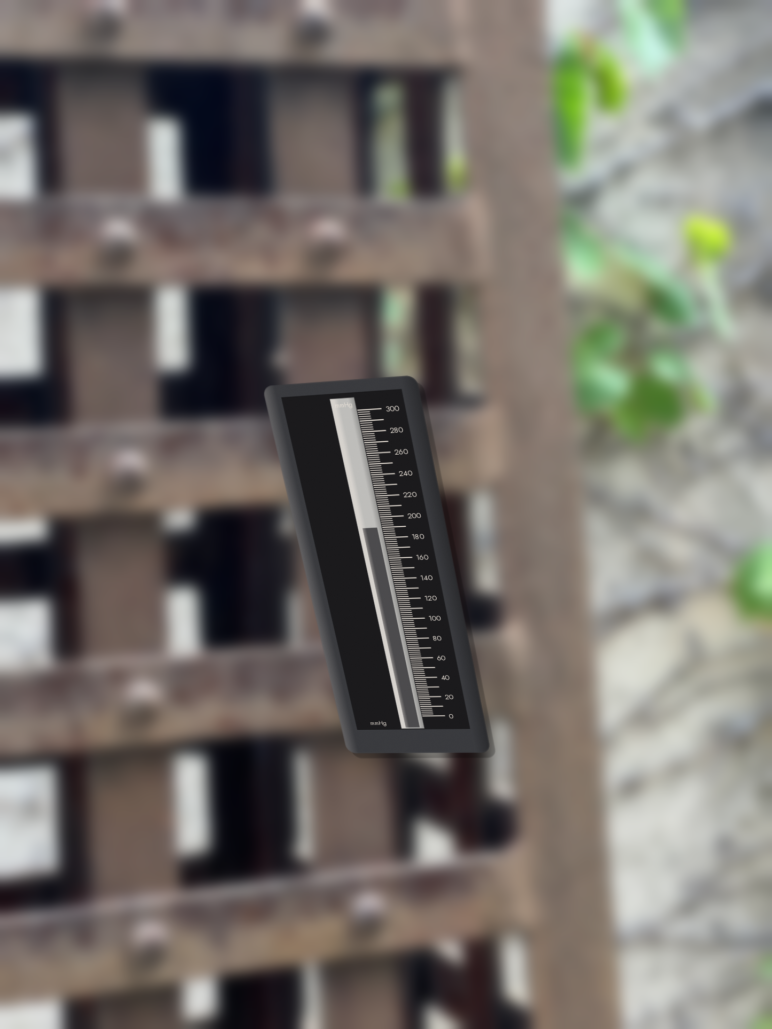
190 (mmHg)
